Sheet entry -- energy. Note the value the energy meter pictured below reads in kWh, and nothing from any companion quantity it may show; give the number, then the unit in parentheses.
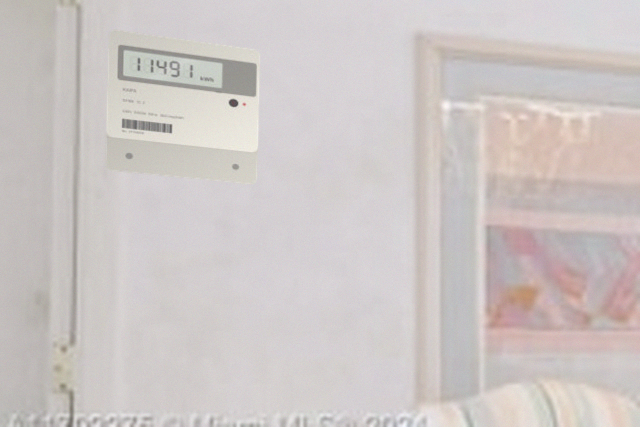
11491 (kWh)
